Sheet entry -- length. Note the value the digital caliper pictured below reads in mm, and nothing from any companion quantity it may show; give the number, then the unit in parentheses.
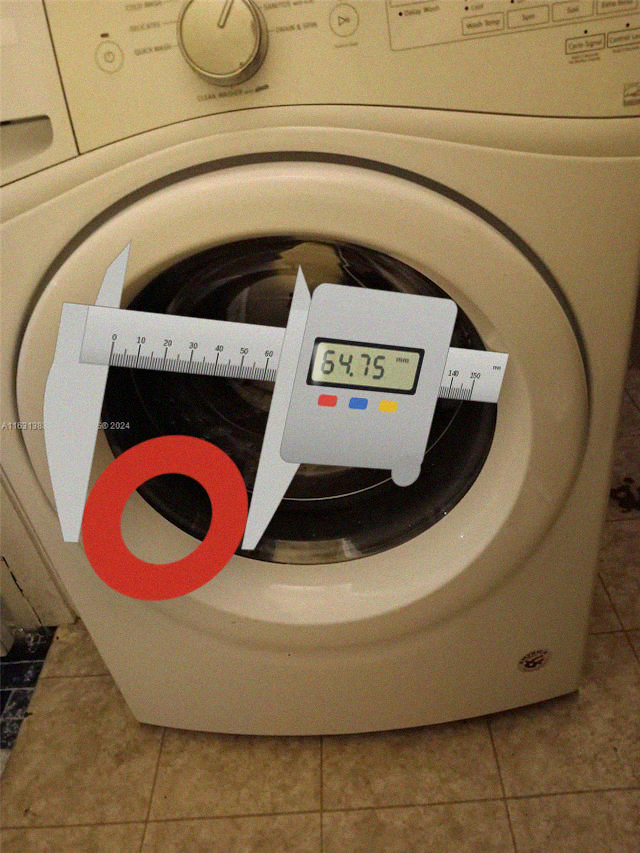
64.75 (mm)
